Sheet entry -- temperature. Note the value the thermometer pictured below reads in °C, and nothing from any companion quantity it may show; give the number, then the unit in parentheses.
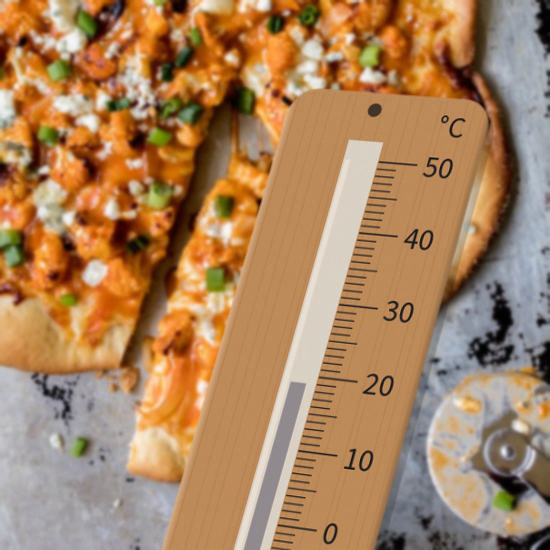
19 (°C)
